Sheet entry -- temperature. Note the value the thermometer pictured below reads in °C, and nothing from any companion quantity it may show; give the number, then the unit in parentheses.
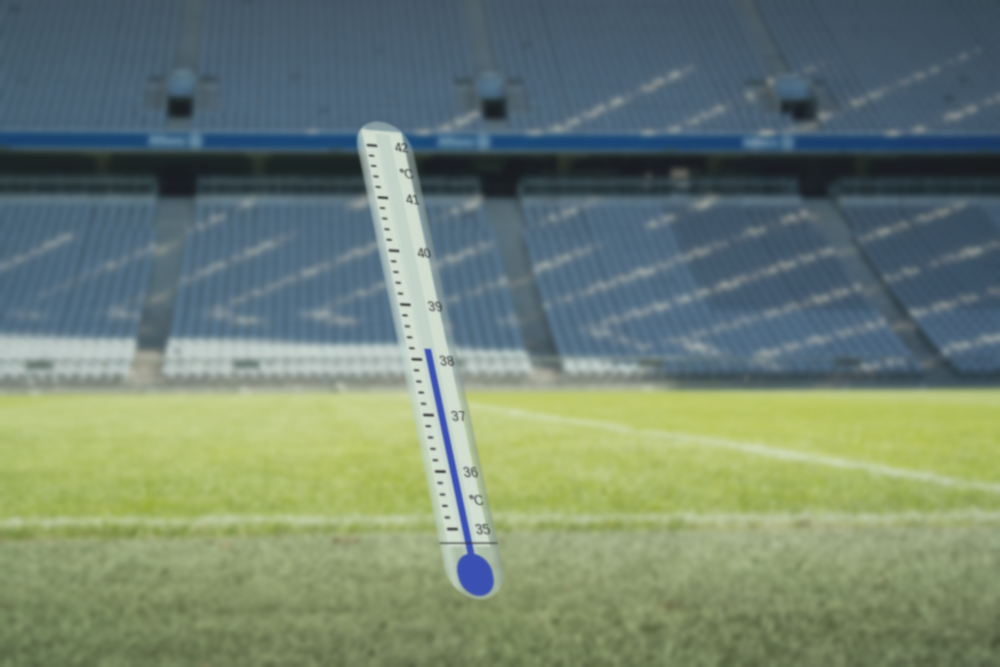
38.2 (°C)
